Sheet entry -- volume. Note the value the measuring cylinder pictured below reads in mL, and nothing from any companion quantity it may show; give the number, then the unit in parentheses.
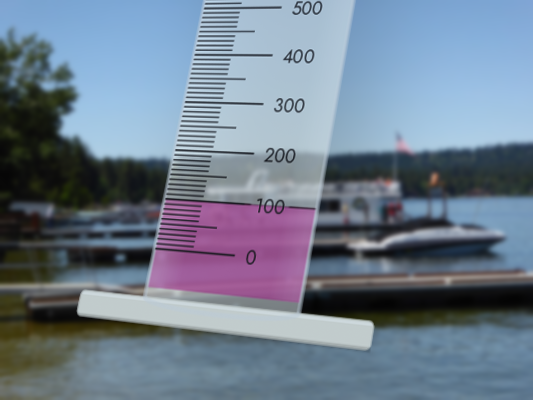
100 (mL)
